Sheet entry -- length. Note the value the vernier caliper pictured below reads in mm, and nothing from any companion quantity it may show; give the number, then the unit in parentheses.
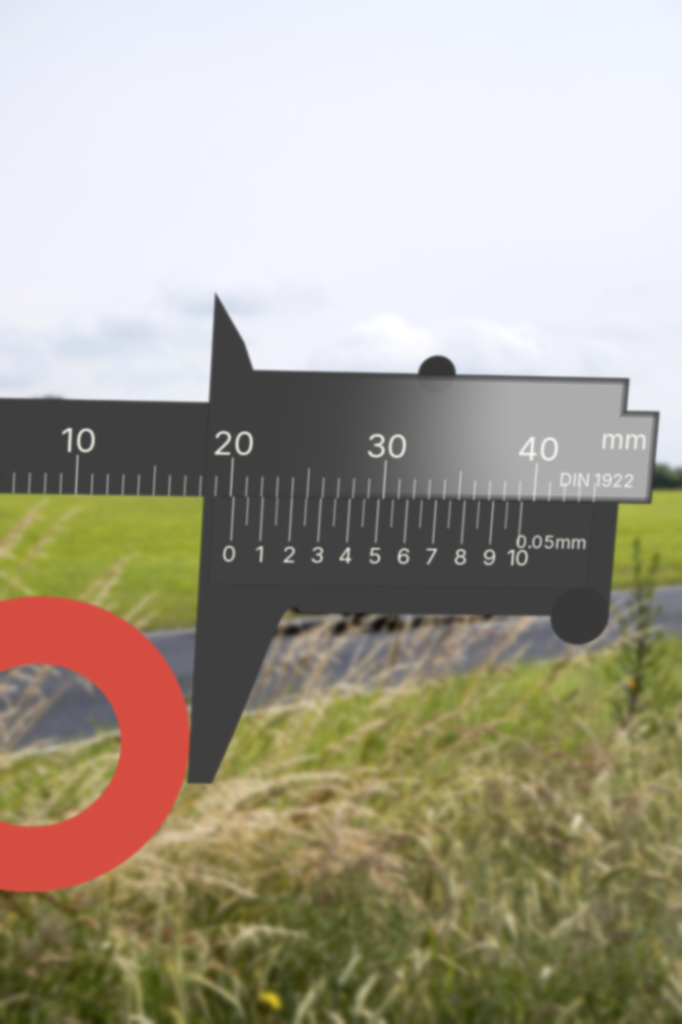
20.2 (mm)
